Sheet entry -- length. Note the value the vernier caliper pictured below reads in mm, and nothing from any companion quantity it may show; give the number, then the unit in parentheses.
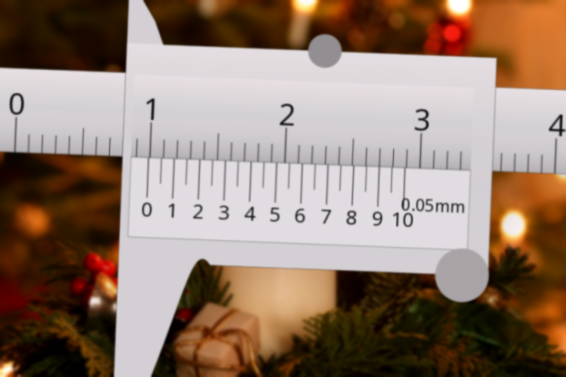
9.9 (mm)
